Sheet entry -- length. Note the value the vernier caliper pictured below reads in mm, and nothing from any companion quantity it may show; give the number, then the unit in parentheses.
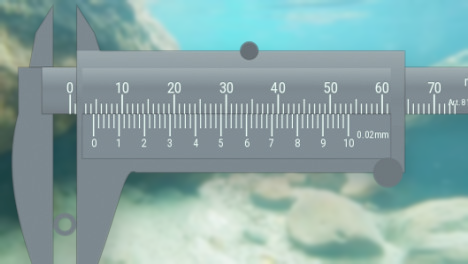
4.5 (mm)
